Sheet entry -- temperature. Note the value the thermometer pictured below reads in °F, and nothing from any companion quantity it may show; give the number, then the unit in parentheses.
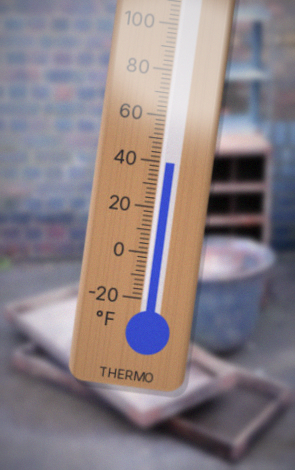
40 (°F)
